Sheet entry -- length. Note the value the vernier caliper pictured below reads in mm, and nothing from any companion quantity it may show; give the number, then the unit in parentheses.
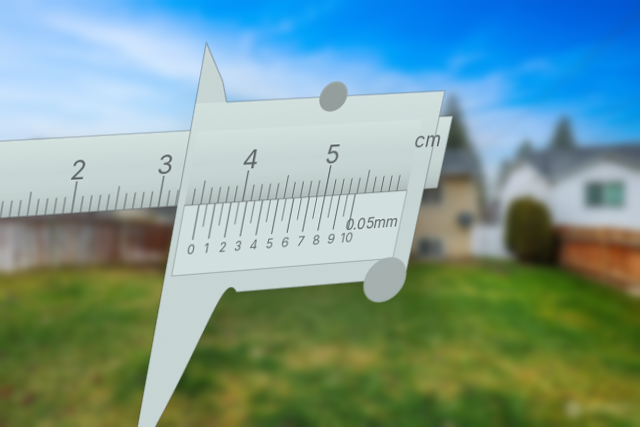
34.8 (mm)
